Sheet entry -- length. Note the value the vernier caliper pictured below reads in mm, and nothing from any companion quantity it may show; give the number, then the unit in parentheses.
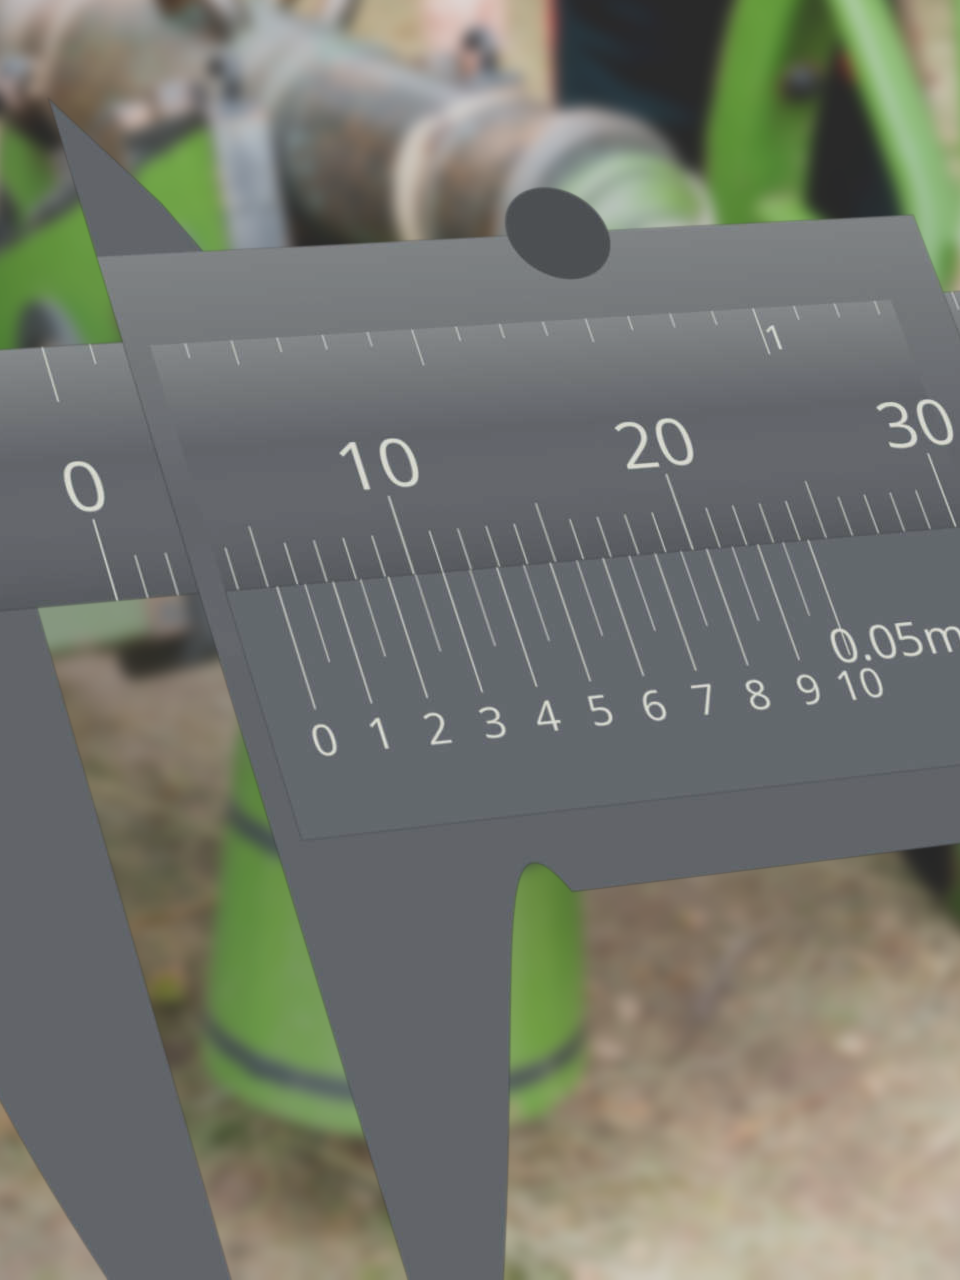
5.3 (mm)
